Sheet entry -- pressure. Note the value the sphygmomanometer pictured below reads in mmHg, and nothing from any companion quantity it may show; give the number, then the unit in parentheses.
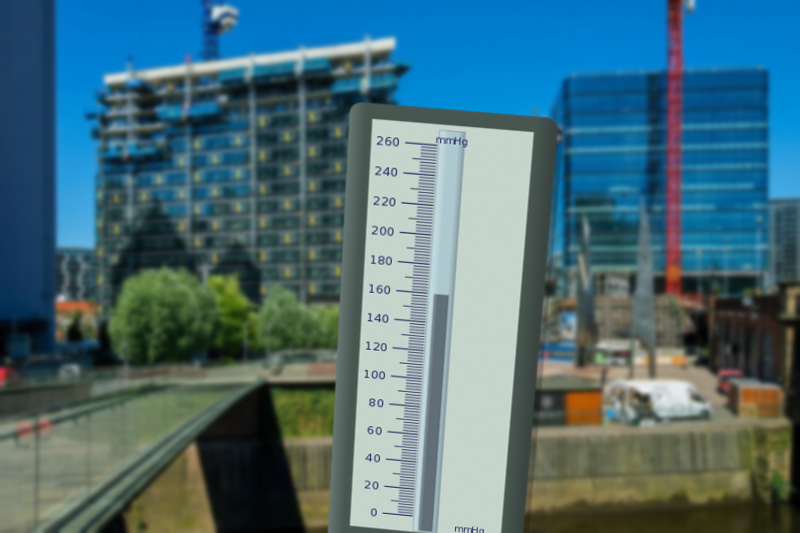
160 (mmHg)
